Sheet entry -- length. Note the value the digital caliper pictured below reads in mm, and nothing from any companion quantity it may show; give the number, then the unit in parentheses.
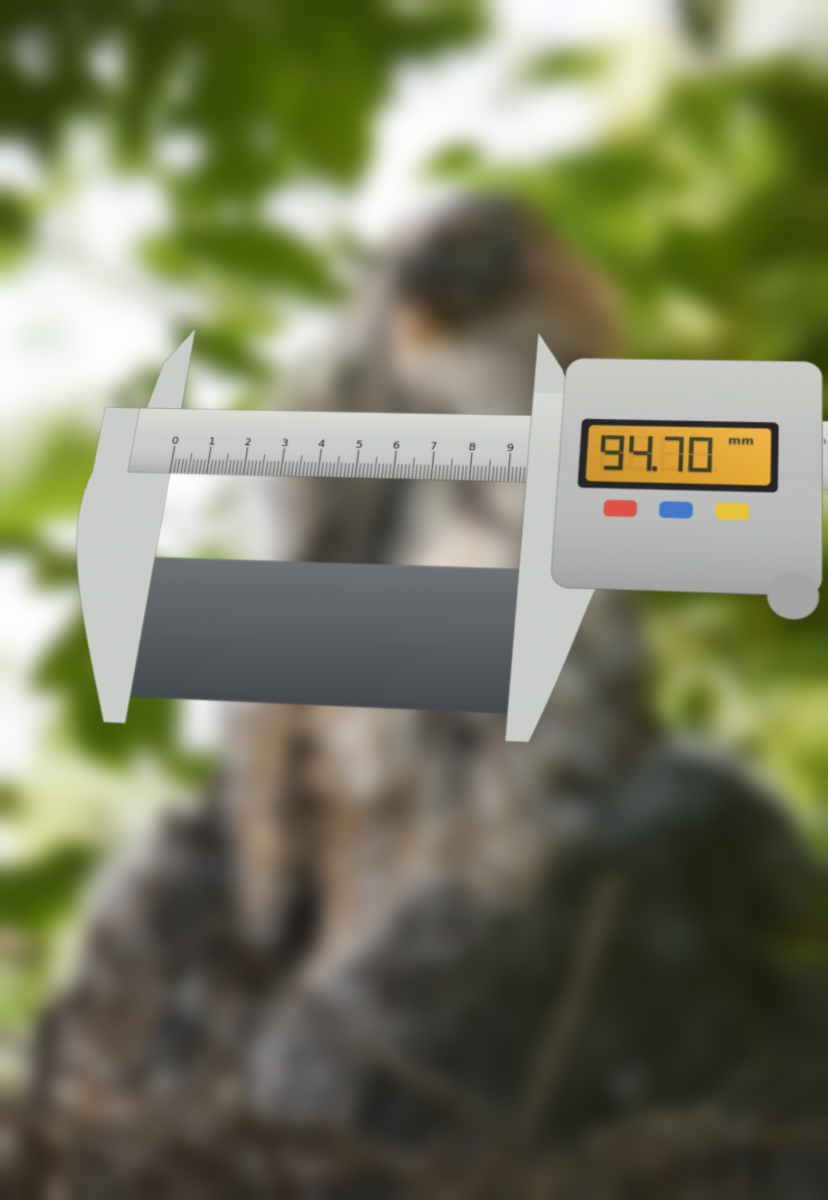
94.70 (mm)
